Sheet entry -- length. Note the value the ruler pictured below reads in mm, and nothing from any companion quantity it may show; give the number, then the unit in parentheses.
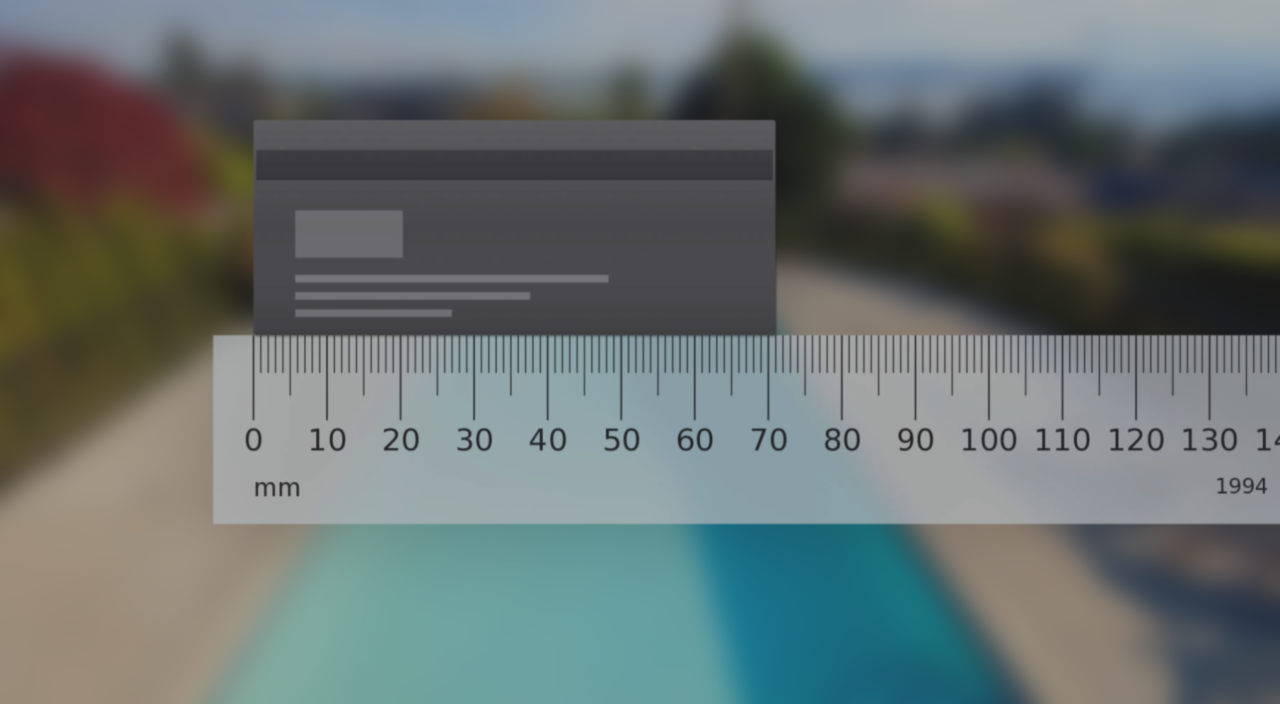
71 (mm)
